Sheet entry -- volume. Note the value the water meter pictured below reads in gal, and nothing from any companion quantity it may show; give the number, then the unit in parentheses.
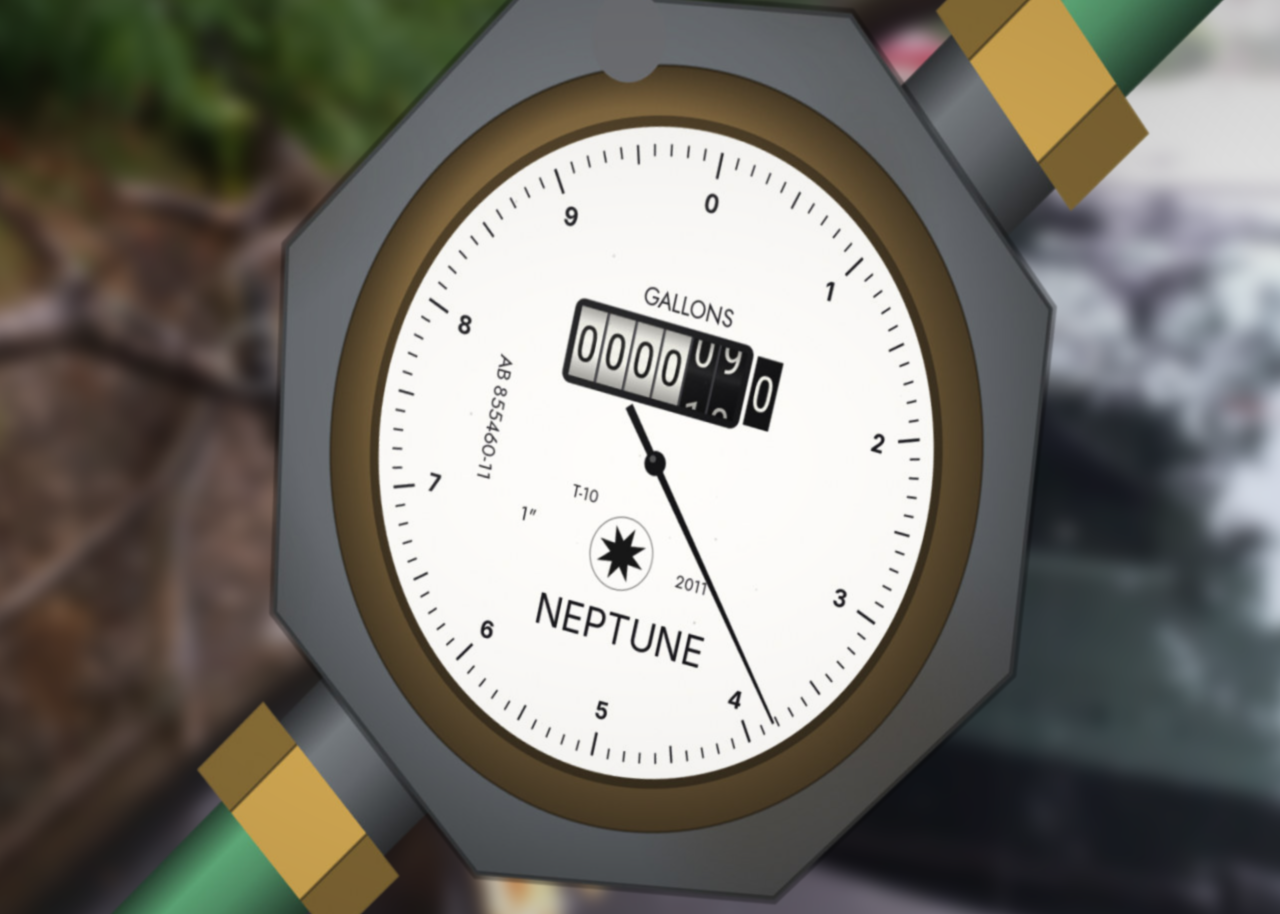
93.8 (gal)
